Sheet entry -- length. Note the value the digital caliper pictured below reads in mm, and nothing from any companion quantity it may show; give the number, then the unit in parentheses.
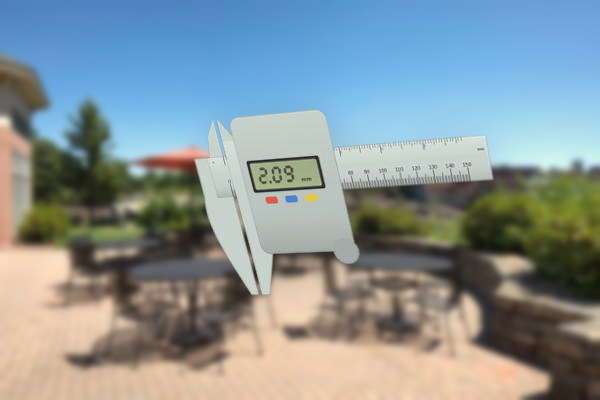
2.09 (mm)
